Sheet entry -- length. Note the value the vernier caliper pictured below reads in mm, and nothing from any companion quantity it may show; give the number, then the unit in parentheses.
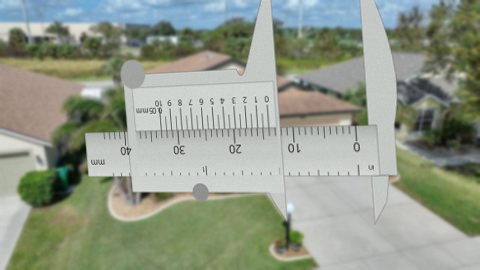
14.0 (mm)
